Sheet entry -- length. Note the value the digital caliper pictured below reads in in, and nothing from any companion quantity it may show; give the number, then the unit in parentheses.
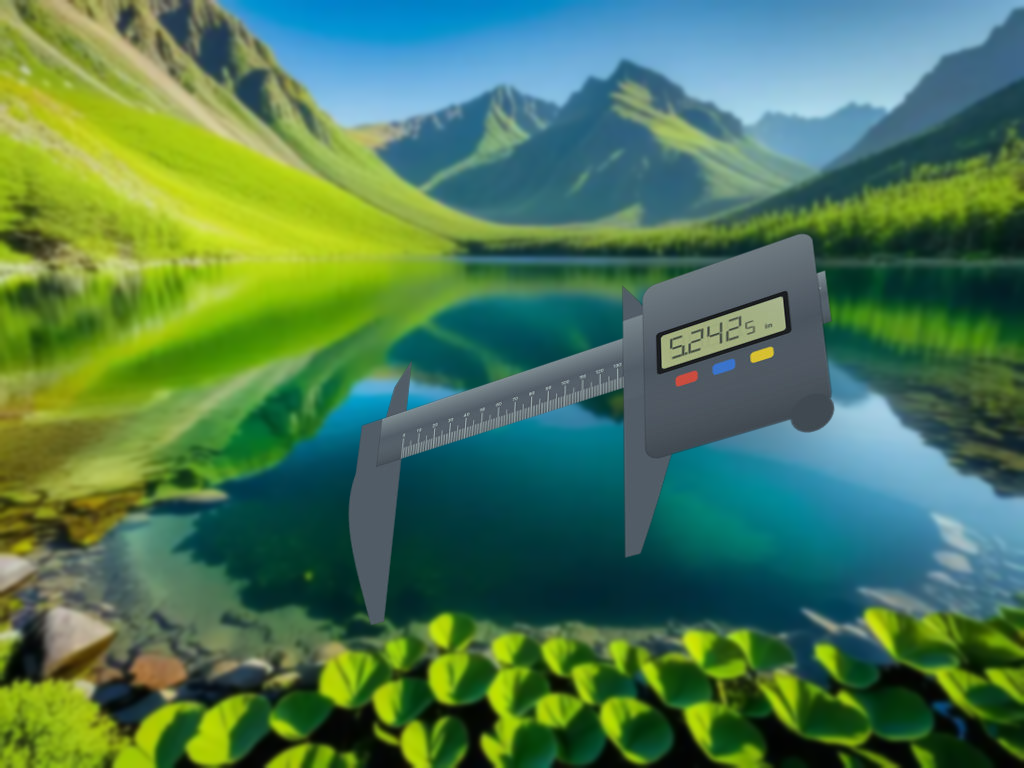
5.2425 (in)
